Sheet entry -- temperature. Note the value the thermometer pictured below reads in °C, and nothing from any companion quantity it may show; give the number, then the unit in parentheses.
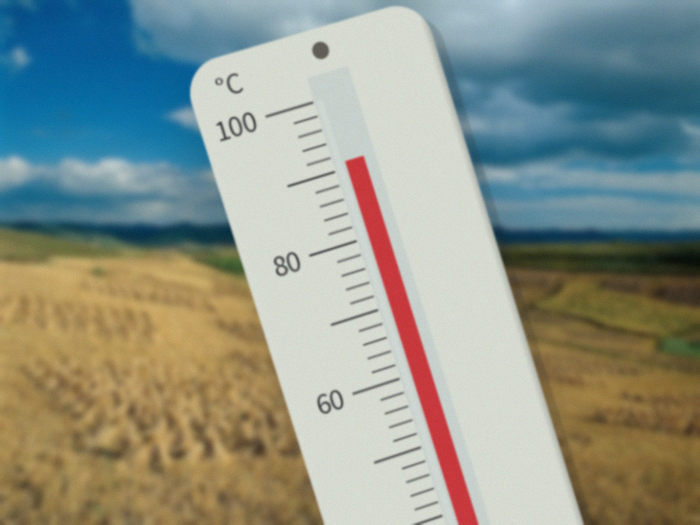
91 (°C)
